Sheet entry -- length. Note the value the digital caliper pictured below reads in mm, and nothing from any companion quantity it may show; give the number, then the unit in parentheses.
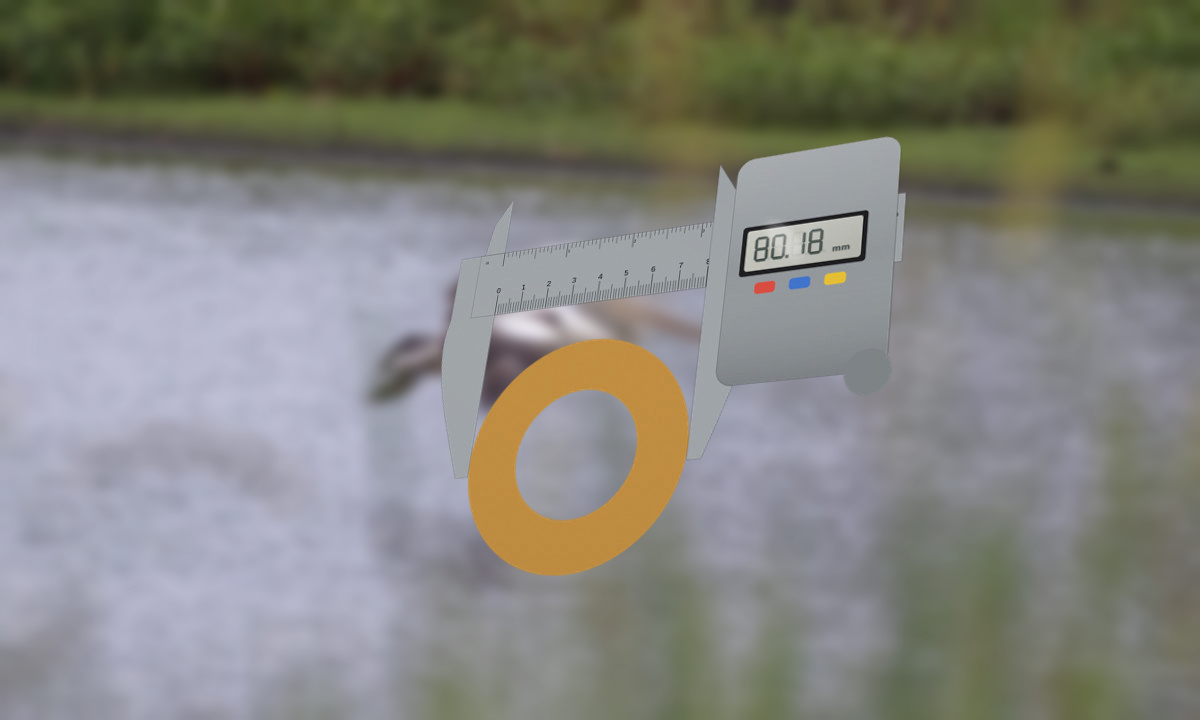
80.18 (mm)
